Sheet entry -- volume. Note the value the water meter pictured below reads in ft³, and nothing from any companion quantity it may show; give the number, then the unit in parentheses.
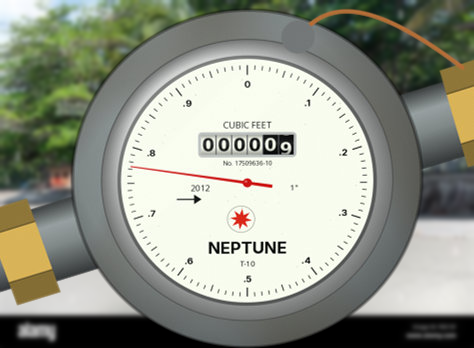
8.77 (ft³)
